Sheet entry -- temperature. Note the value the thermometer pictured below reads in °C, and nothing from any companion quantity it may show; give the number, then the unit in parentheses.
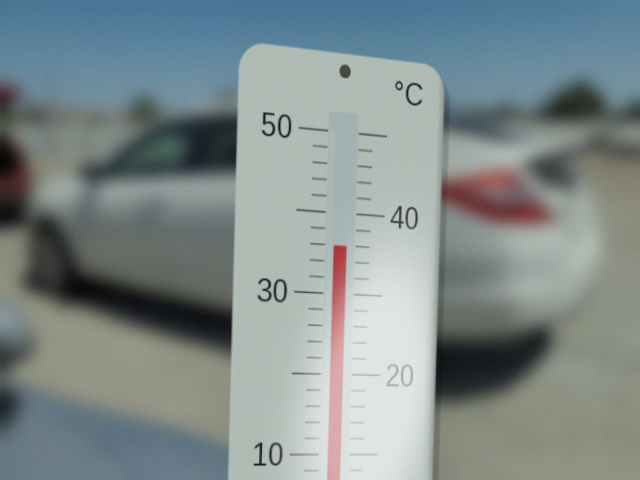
36 (°C)
